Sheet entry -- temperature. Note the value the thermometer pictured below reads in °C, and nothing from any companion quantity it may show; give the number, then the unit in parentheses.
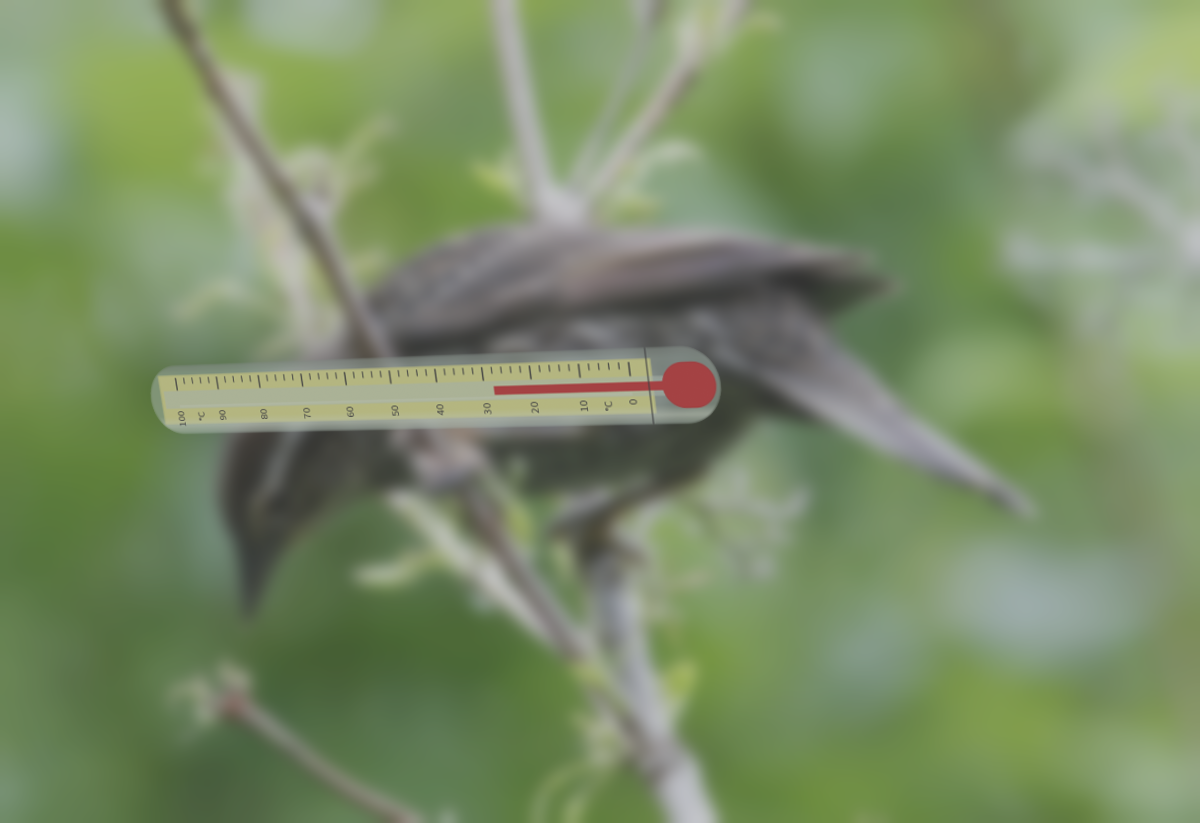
28 (°C)
